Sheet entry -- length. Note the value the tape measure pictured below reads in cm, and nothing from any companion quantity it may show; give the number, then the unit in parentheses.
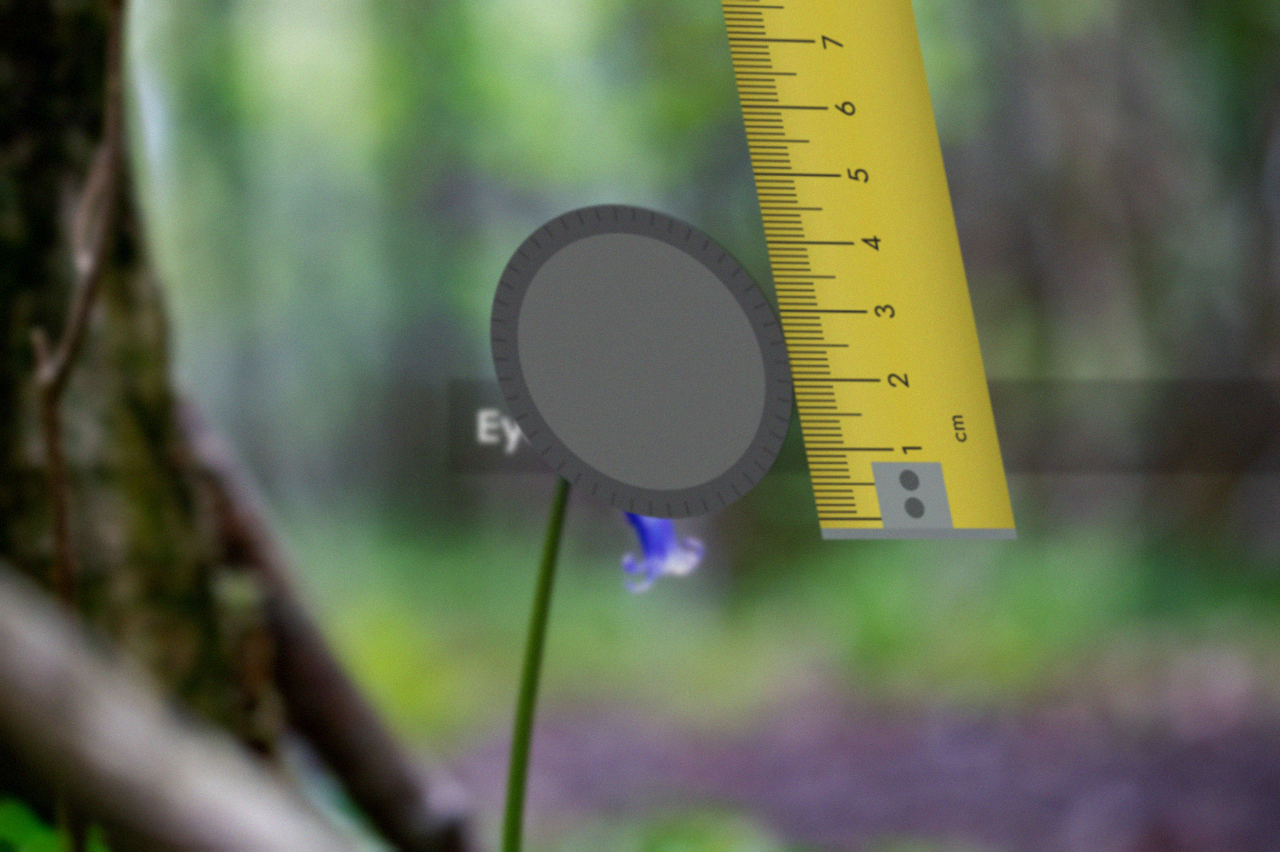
4.5 (cm)
